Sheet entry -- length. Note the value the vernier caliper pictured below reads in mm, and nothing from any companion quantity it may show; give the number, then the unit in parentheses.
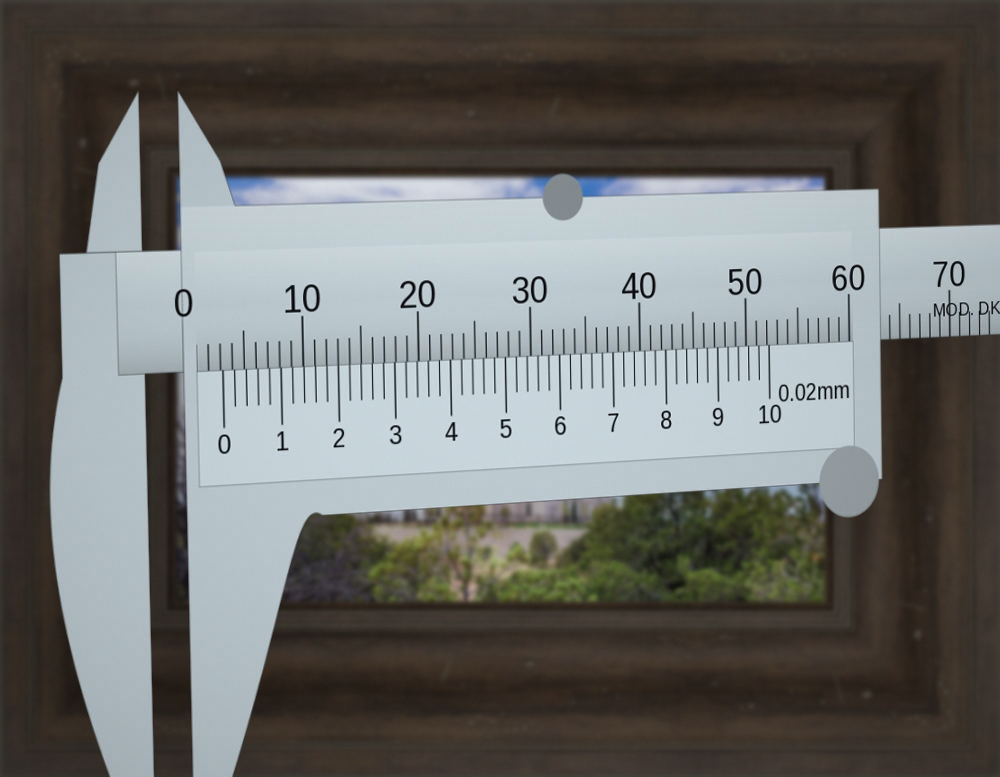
3.2 (mm)
